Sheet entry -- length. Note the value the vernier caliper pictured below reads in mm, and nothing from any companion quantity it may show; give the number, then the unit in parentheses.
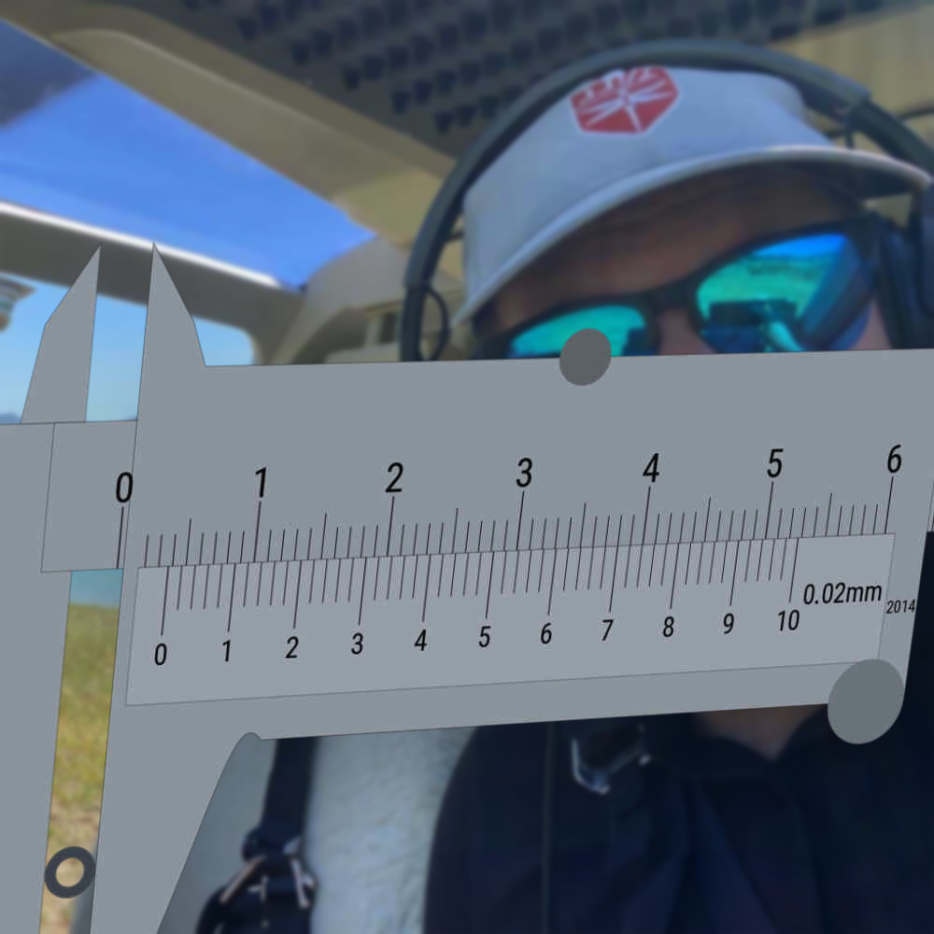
3.7 (mm)
